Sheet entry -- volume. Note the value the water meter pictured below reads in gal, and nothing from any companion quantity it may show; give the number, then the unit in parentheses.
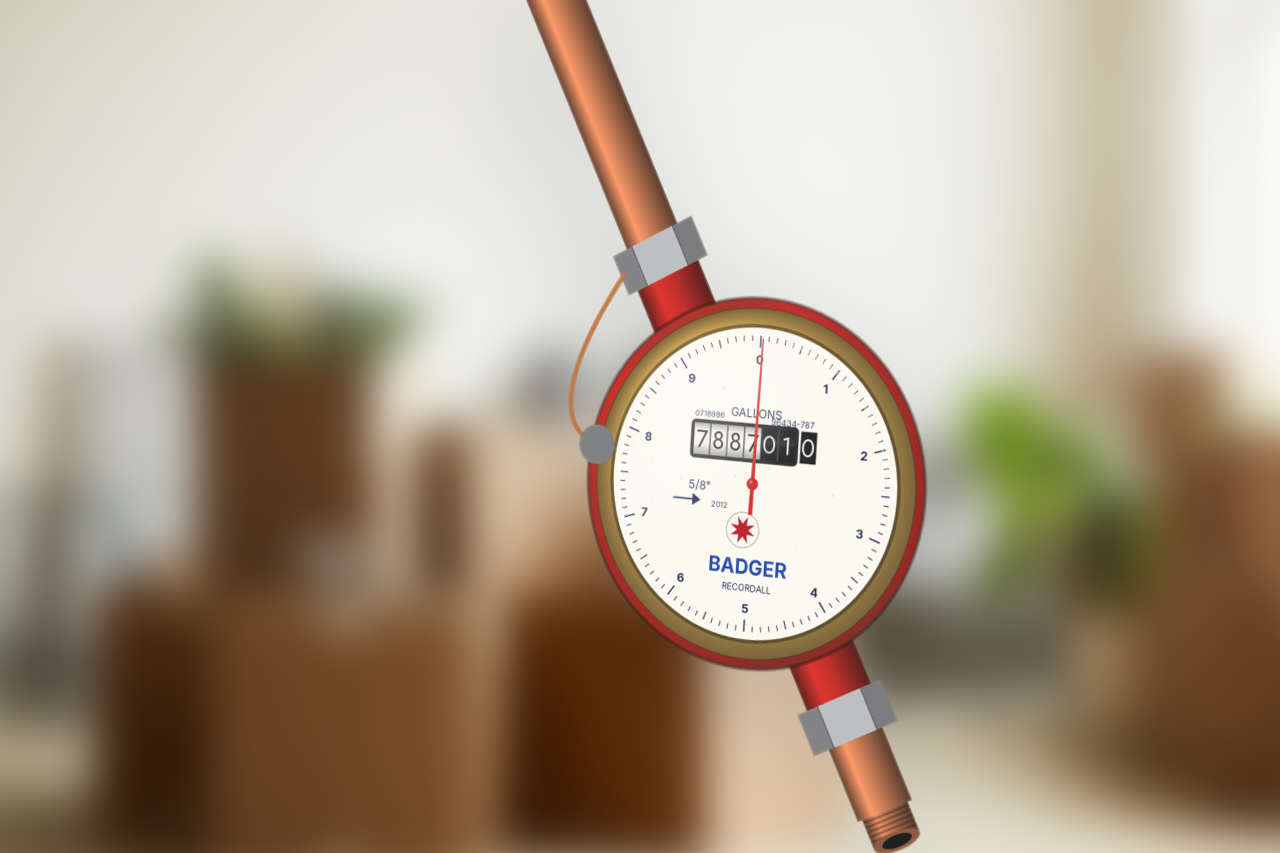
7887010.0 (gal)
